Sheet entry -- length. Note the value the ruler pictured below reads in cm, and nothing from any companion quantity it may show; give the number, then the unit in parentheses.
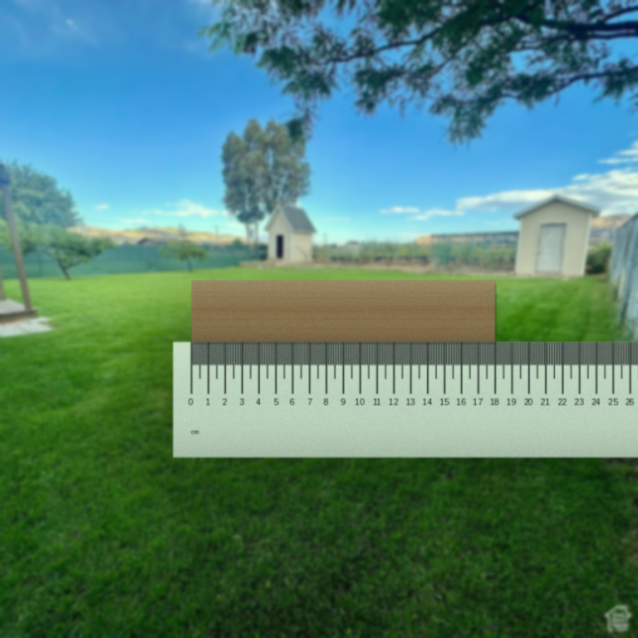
18 (cm)
